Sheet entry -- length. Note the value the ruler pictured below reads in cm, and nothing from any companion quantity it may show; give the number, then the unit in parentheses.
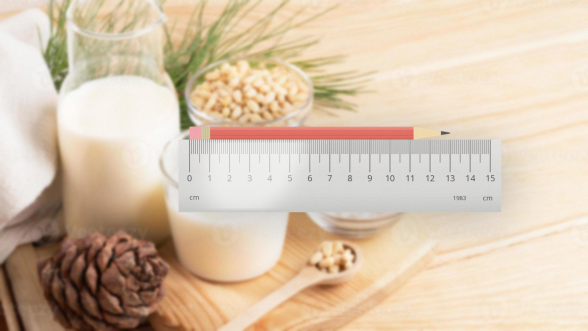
13 (cm)
